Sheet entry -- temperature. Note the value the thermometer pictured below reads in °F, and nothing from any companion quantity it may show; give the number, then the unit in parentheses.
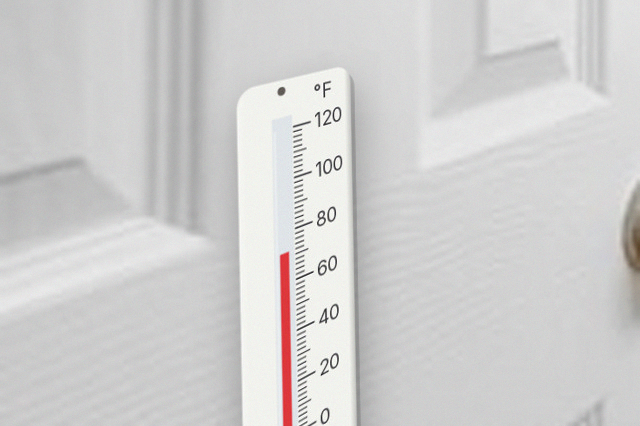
72 (°F)
